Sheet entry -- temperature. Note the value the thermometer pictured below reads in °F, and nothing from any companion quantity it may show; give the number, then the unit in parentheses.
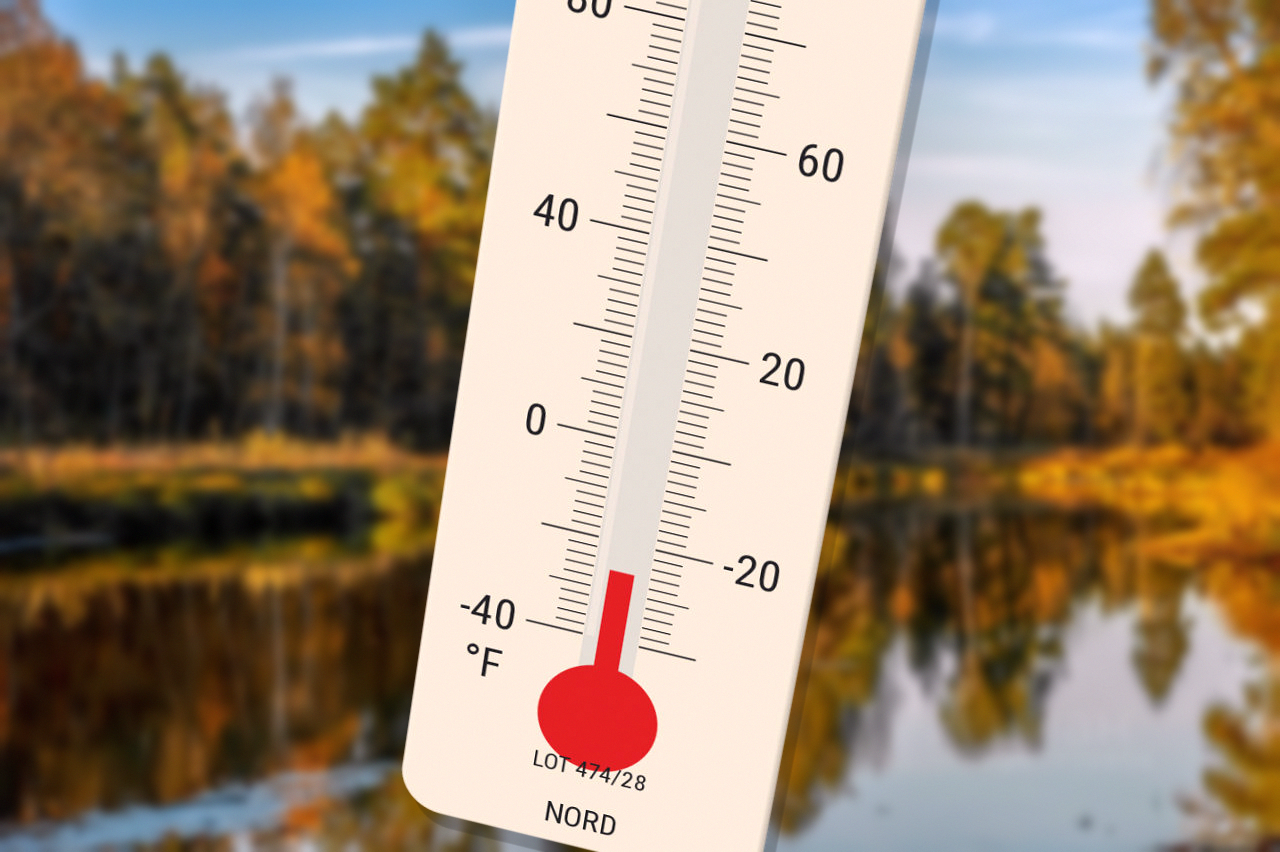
-26 (°F)
